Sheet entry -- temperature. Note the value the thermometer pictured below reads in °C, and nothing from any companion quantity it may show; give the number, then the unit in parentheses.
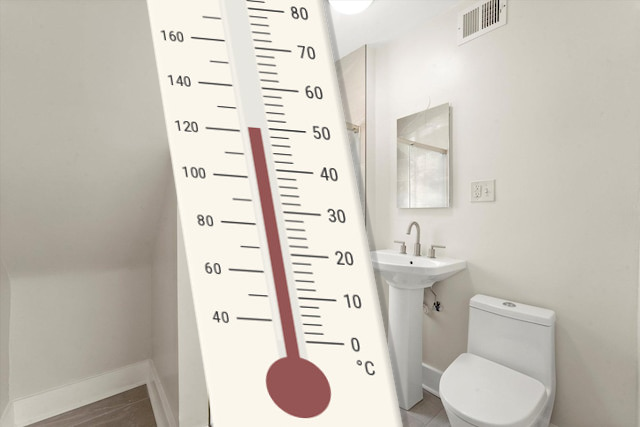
50 (°C)
